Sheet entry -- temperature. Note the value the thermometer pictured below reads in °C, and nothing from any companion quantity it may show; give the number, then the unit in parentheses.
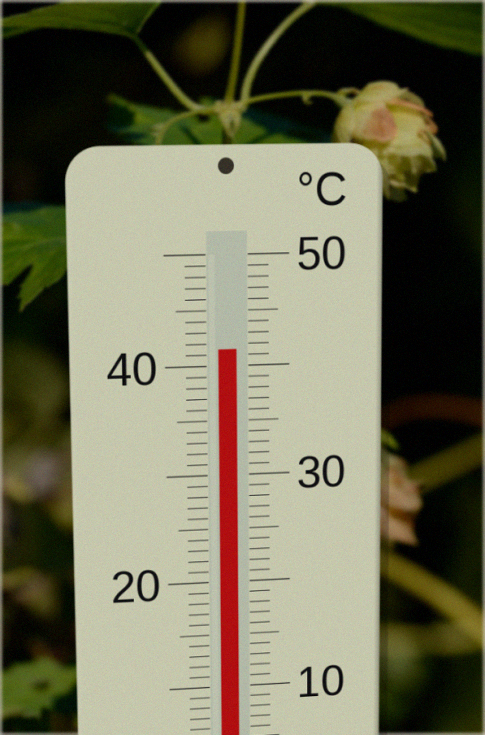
41.5 (°C)
